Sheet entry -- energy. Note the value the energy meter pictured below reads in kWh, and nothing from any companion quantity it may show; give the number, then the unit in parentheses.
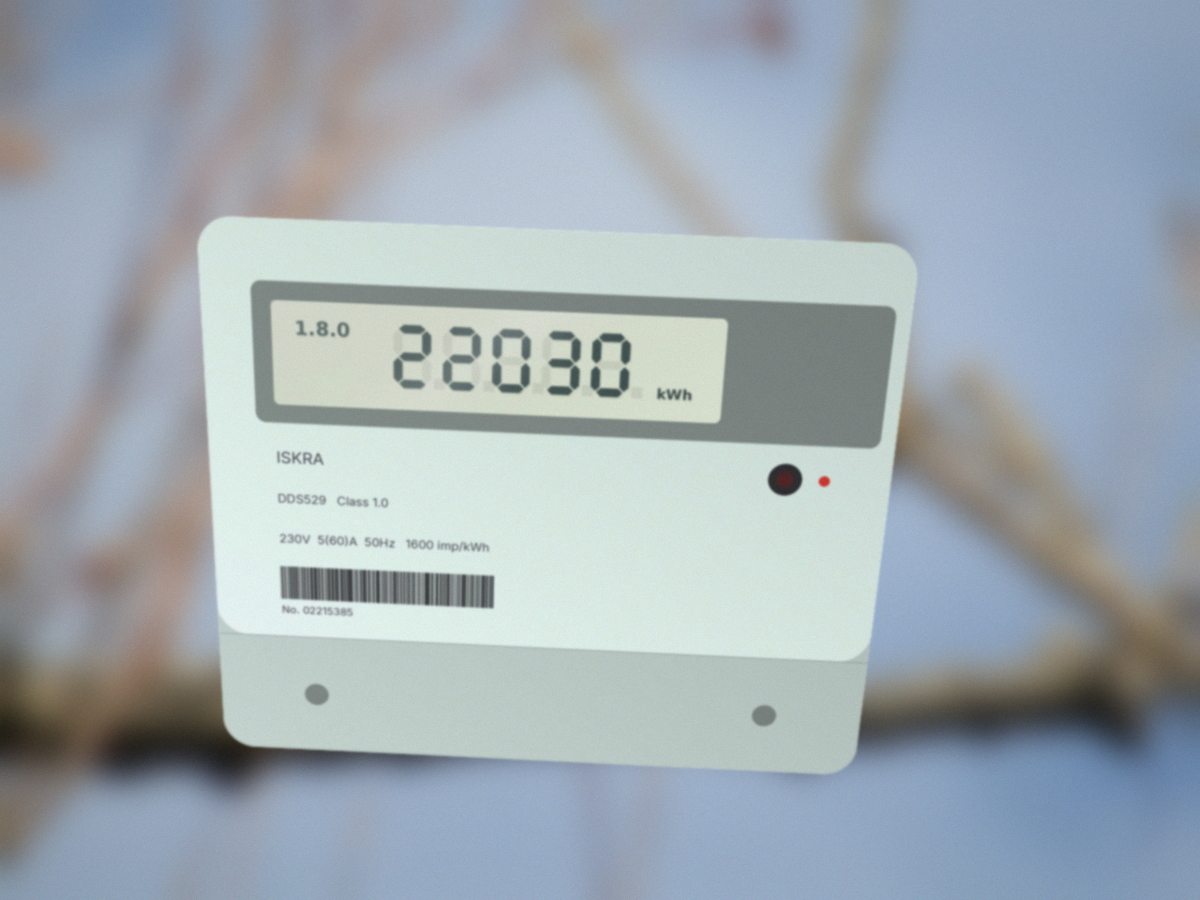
22030 (kWh)
